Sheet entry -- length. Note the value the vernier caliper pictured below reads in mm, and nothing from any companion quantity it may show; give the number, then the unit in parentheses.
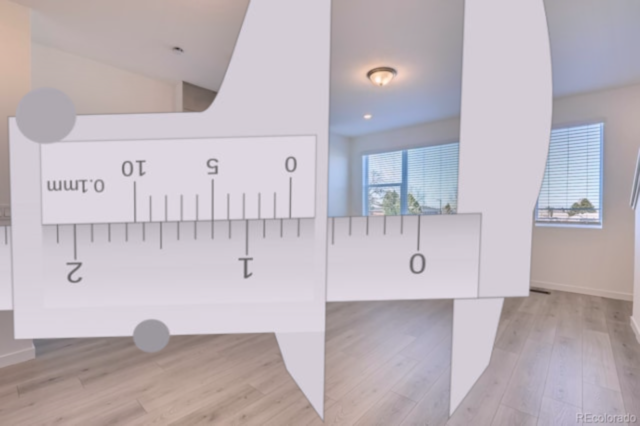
7.5 (mm)
